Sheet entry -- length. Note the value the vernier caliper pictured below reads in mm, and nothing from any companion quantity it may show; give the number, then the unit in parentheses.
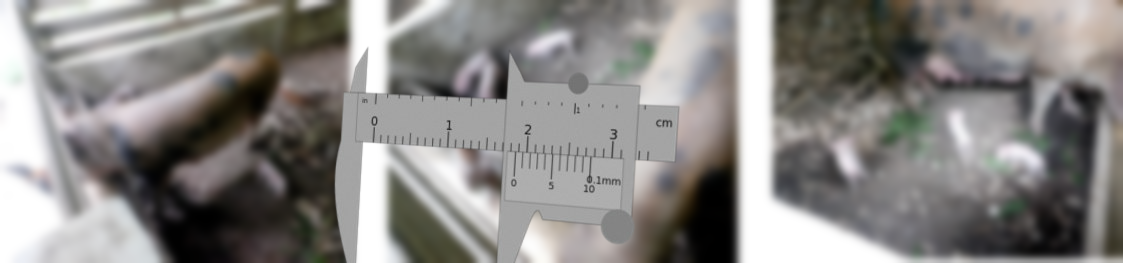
18.6 (mm)
